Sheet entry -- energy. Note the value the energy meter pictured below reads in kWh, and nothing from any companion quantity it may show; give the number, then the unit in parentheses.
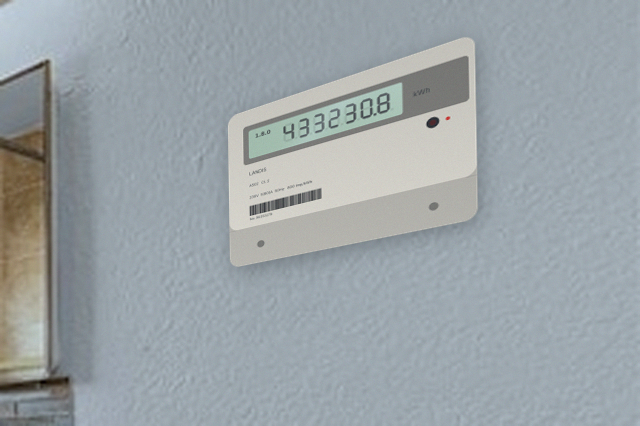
433230.8 (kWh)
